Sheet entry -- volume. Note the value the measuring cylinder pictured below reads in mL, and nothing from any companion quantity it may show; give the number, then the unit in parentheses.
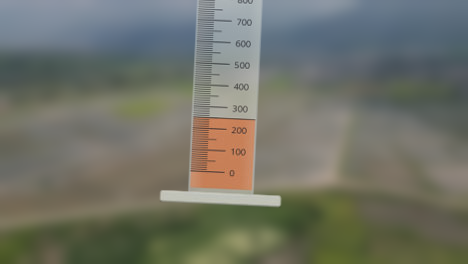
250 (mL)
